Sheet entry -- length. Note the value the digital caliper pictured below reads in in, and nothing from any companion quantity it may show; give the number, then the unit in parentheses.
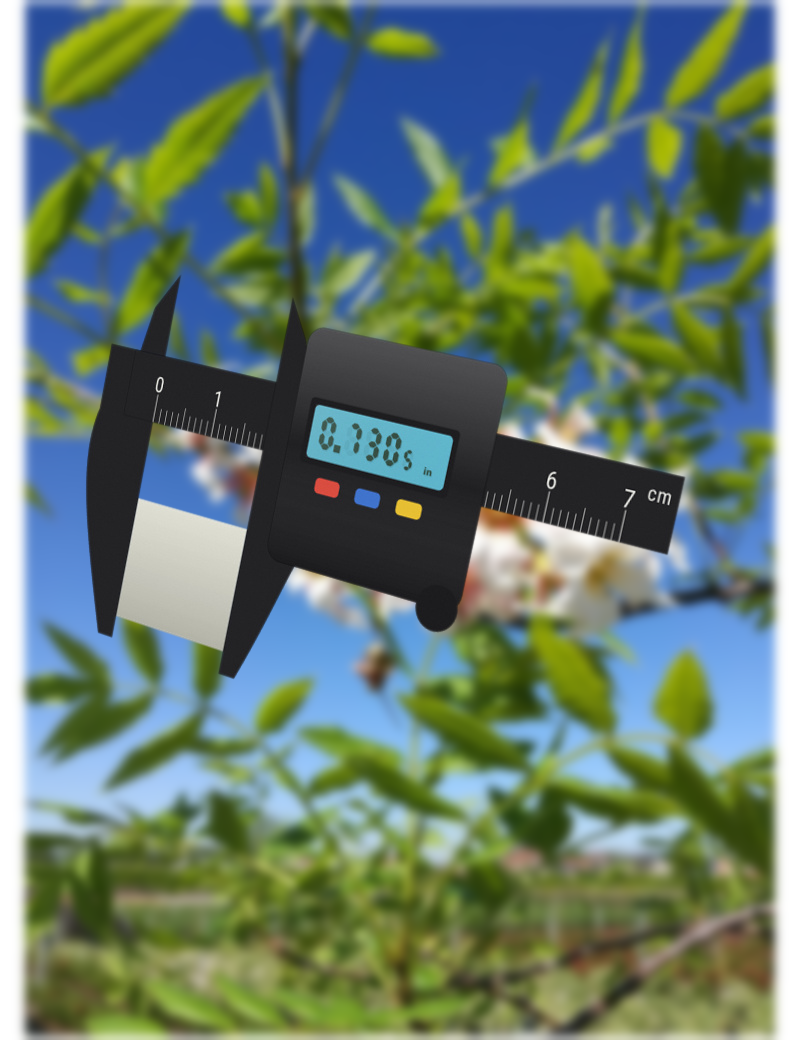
0.7305 (in)
